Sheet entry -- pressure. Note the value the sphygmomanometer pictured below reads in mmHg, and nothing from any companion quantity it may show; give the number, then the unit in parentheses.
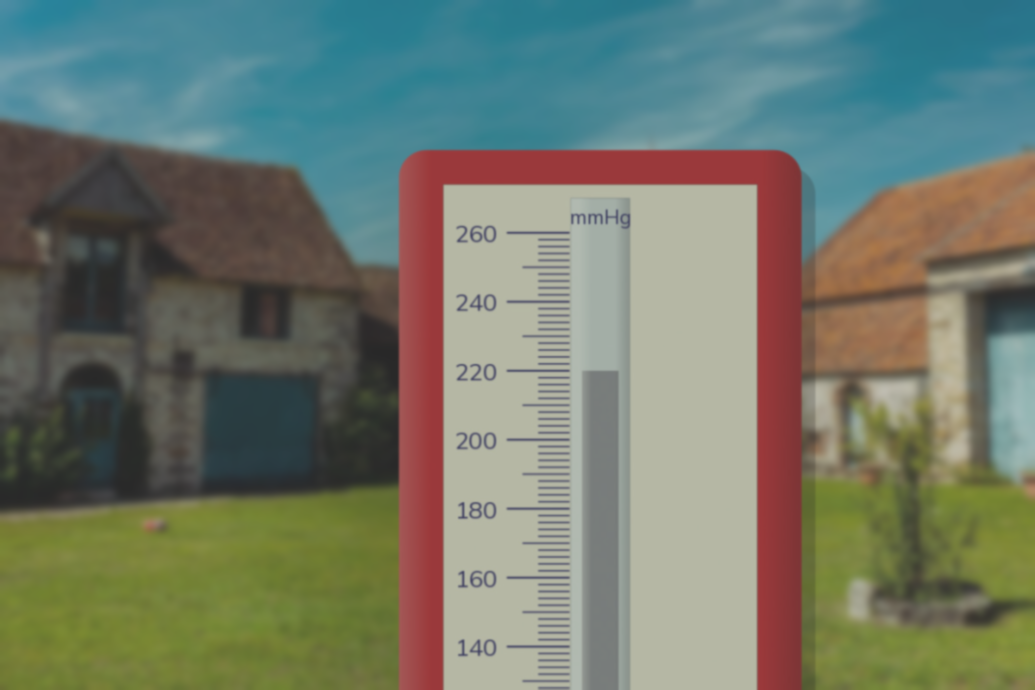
220 (mmHg)
